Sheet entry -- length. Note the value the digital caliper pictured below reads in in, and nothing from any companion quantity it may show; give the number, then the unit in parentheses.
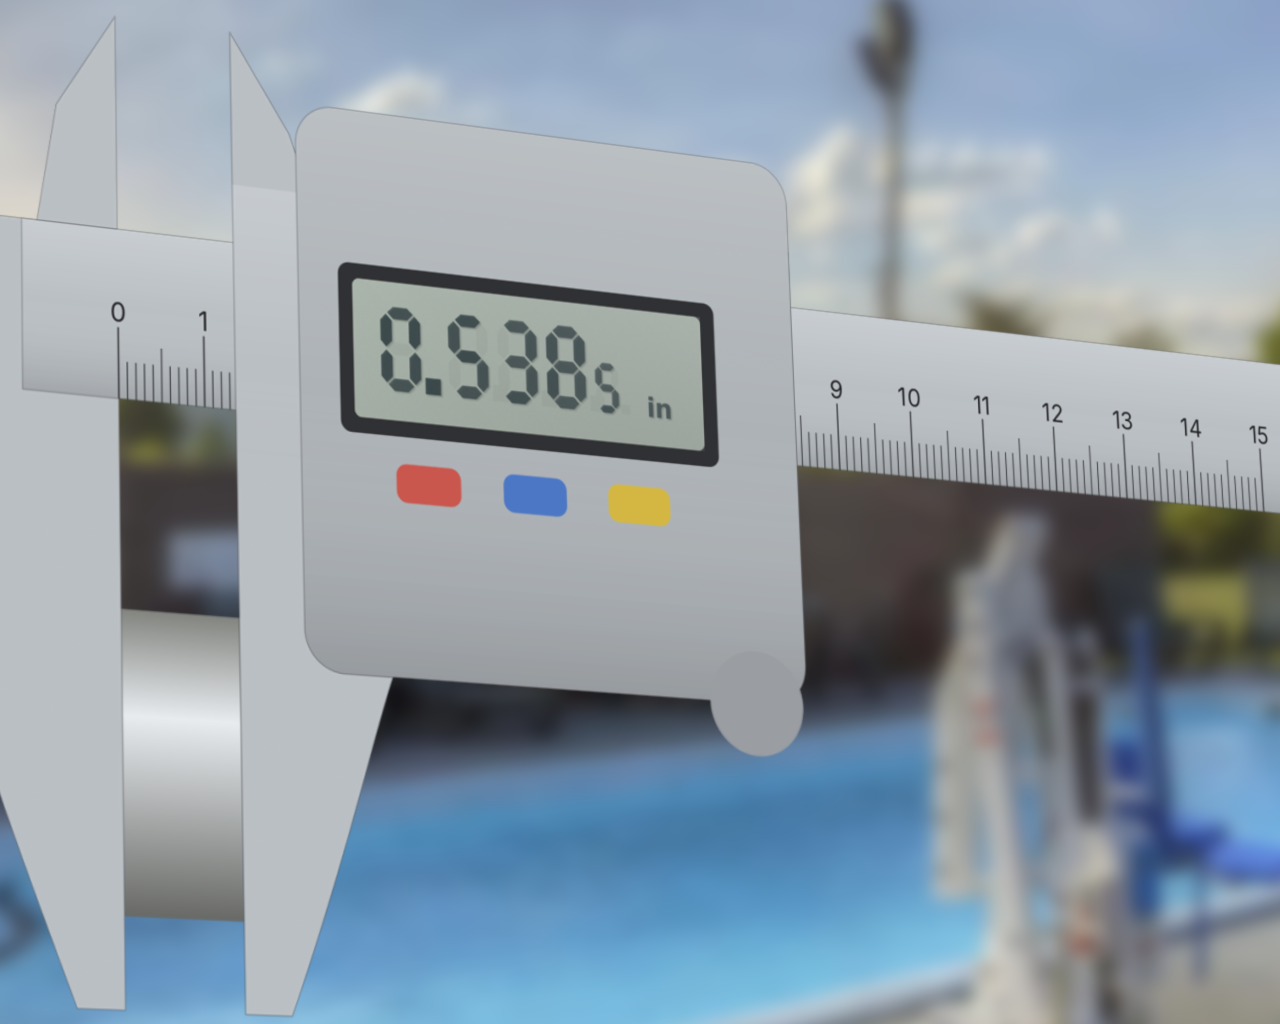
0.5385 (in)
